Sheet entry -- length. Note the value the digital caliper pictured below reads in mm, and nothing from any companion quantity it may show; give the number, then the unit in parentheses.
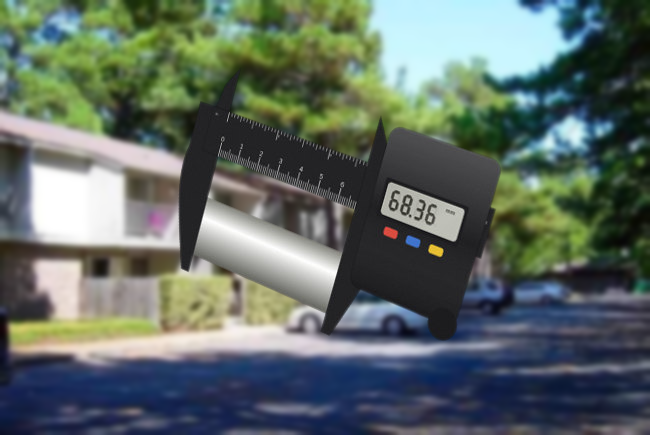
68.36 (mm)
